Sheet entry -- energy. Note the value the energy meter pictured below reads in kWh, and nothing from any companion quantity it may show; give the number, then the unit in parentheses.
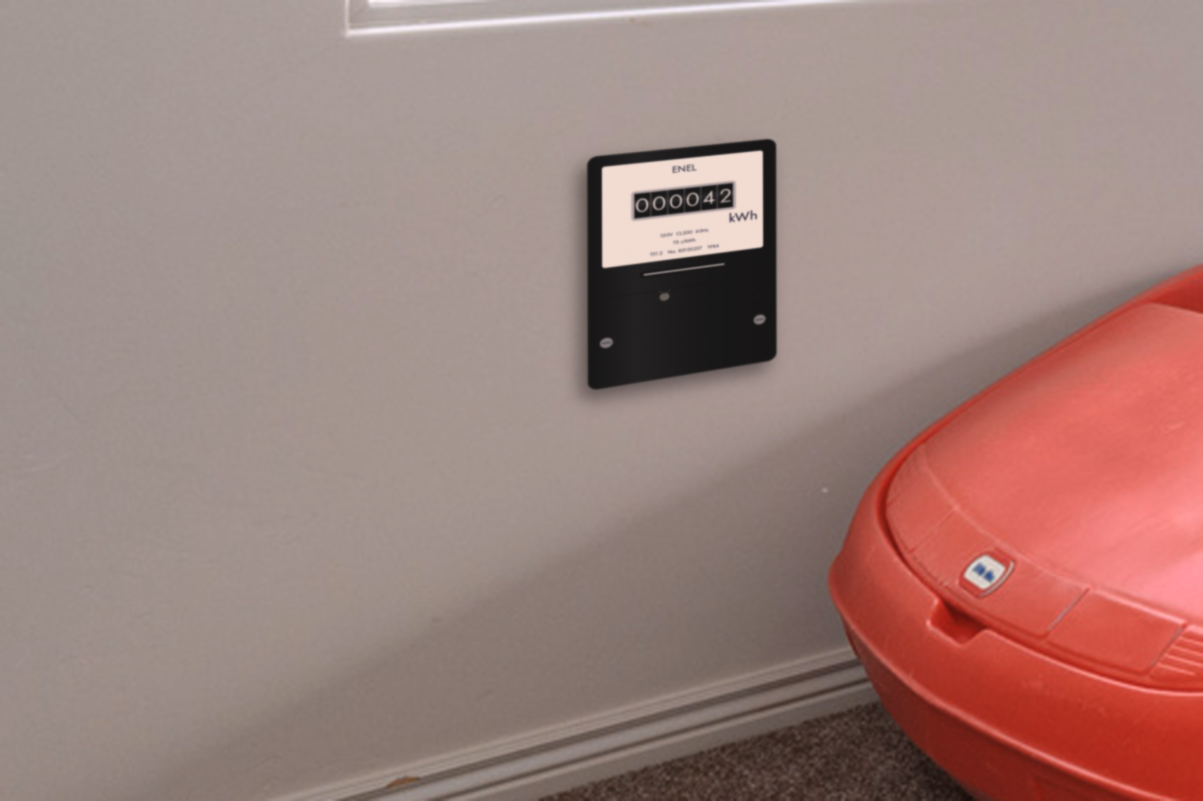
42 (kWh)
